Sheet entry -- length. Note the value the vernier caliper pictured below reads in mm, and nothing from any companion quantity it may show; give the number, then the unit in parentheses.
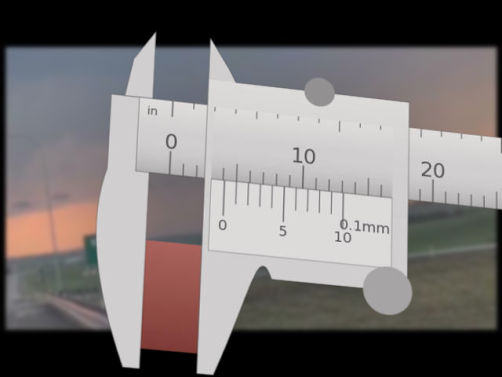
4.1 (mm)
